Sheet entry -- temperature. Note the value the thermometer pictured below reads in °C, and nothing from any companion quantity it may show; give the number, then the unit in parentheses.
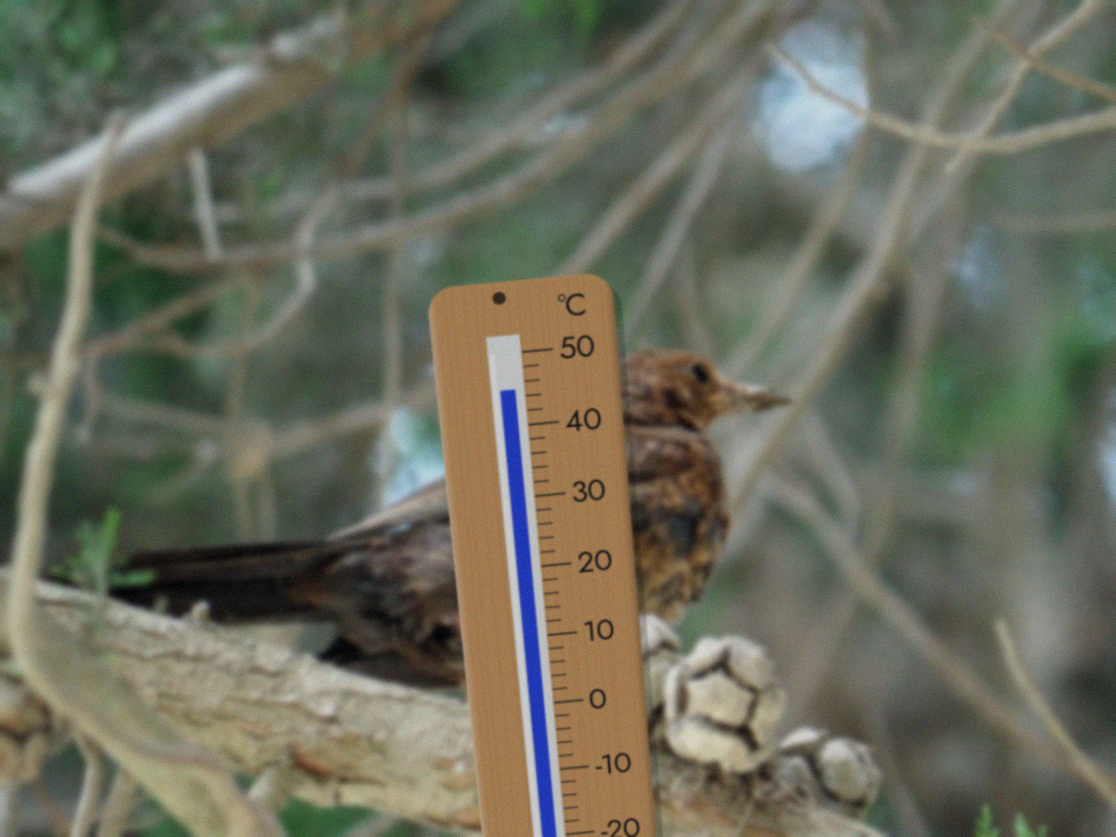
45 (°C)
